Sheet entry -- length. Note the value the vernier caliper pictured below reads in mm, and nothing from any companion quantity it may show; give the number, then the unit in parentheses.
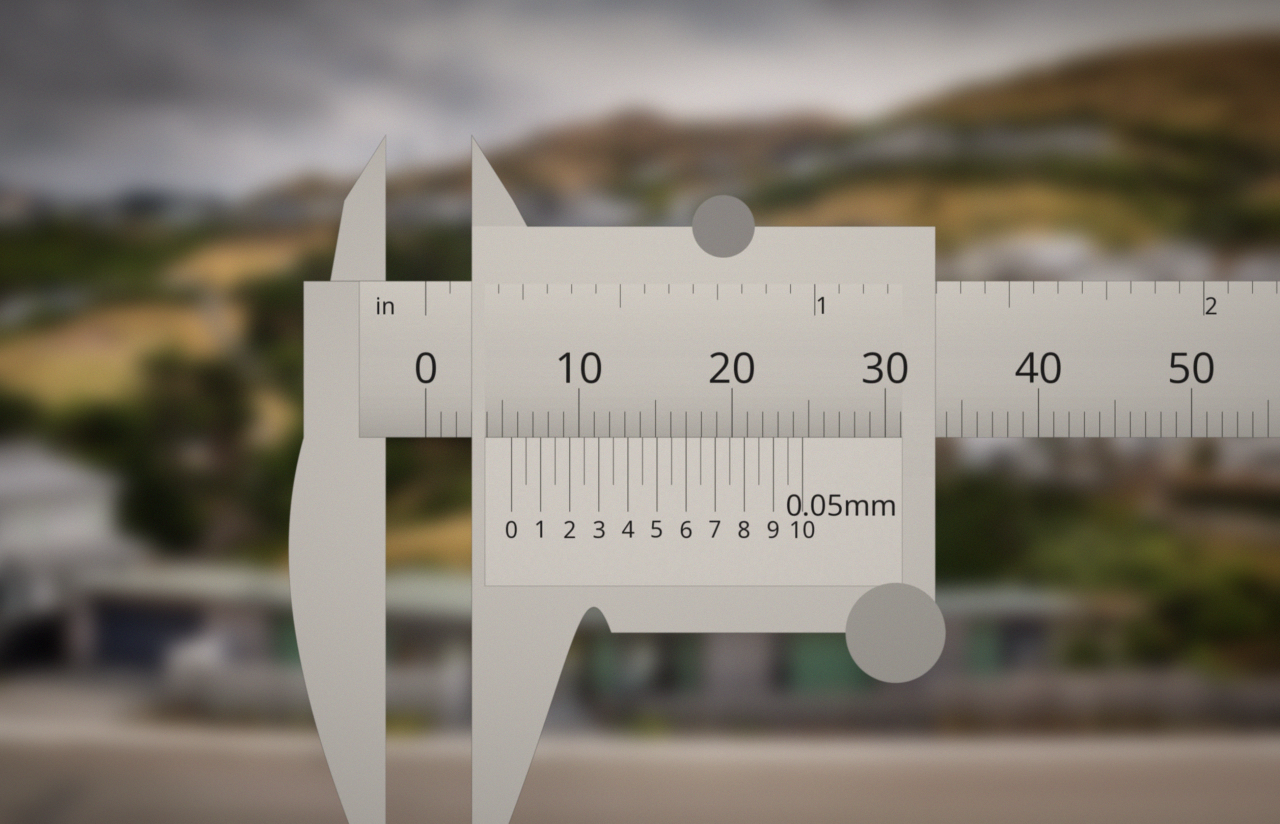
5.6 (mm)
